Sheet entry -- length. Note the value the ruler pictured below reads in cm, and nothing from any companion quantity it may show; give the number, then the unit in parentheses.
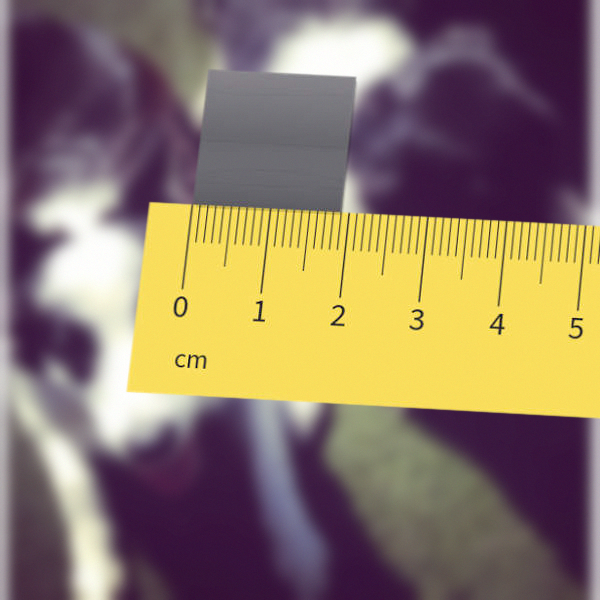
1.9 (cm)
